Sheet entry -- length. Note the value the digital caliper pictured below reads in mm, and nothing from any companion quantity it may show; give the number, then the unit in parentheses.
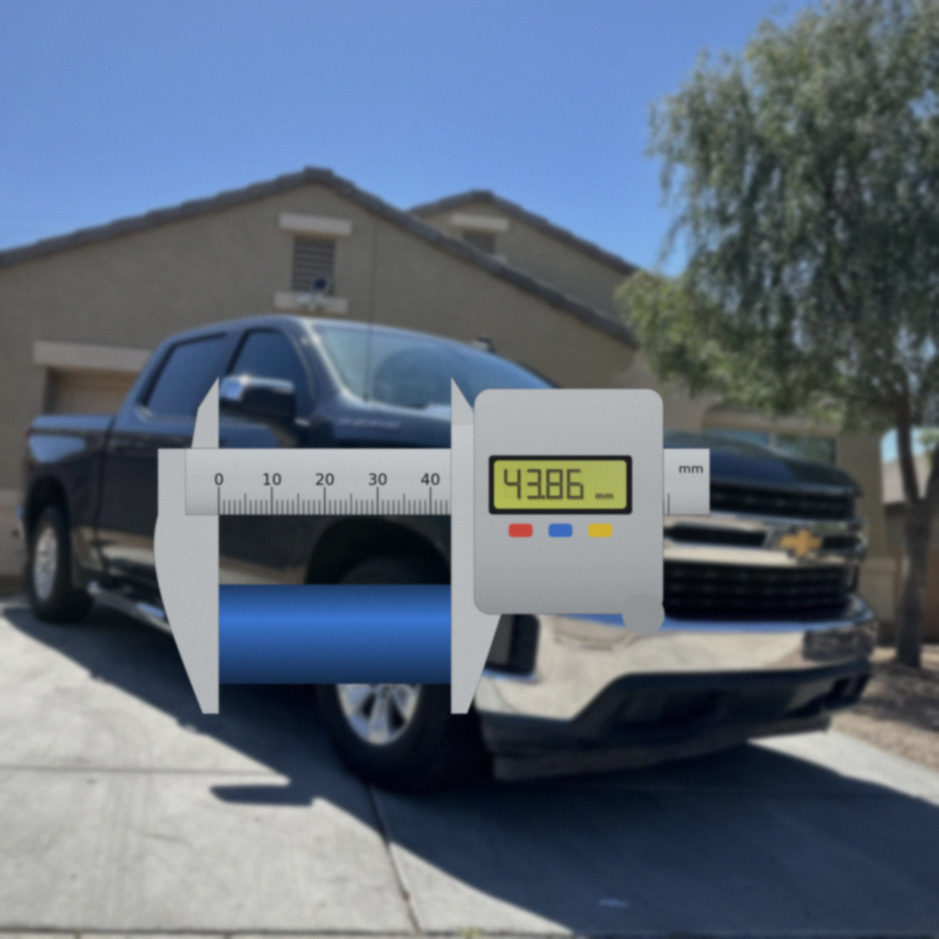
43.86 (mm)
